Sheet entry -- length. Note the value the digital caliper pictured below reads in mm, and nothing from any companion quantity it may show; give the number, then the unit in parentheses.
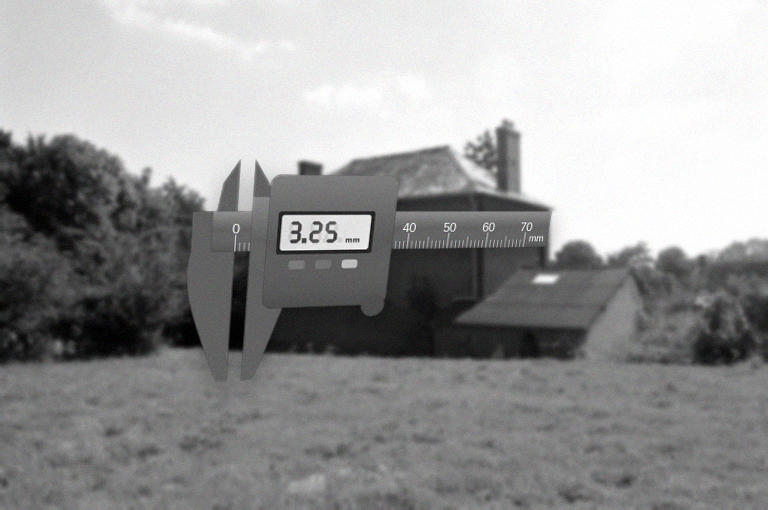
3.25 (mm)
